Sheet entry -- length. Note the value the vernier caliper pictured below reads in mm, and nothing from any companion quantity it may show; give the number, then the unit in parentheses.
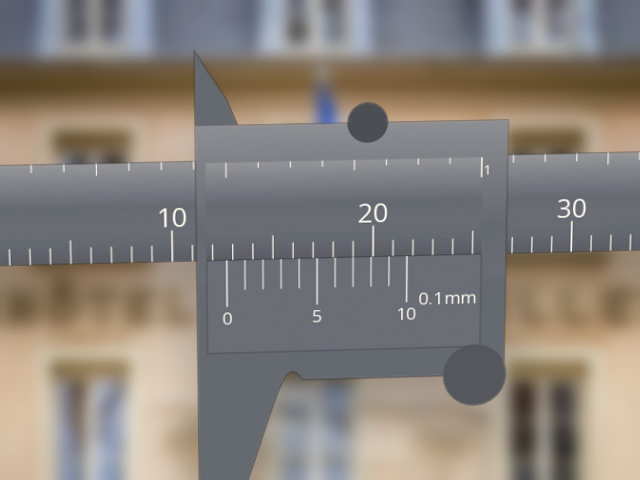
12.7 (mm)
